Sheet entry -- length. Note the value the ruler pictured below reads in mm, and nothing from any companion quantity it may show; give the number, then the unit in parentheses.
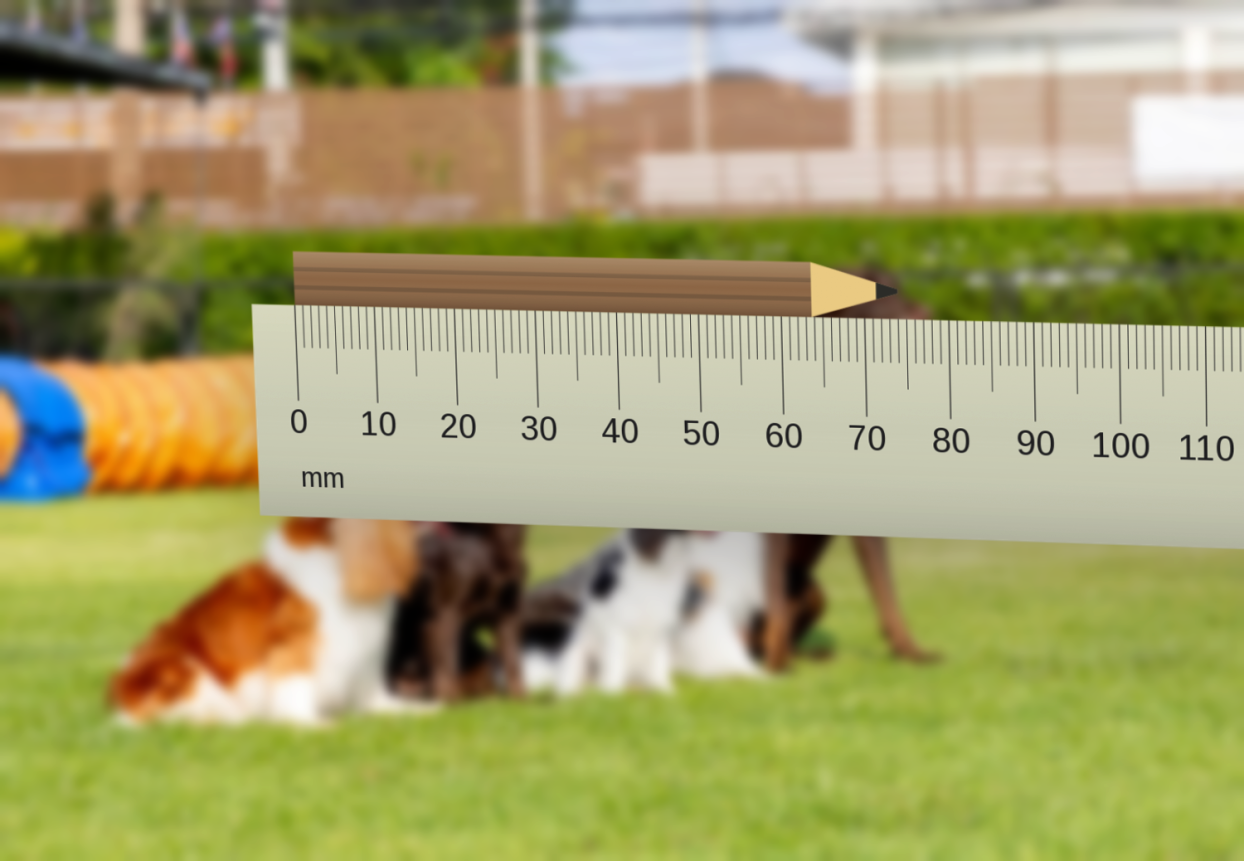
74 (mm)
